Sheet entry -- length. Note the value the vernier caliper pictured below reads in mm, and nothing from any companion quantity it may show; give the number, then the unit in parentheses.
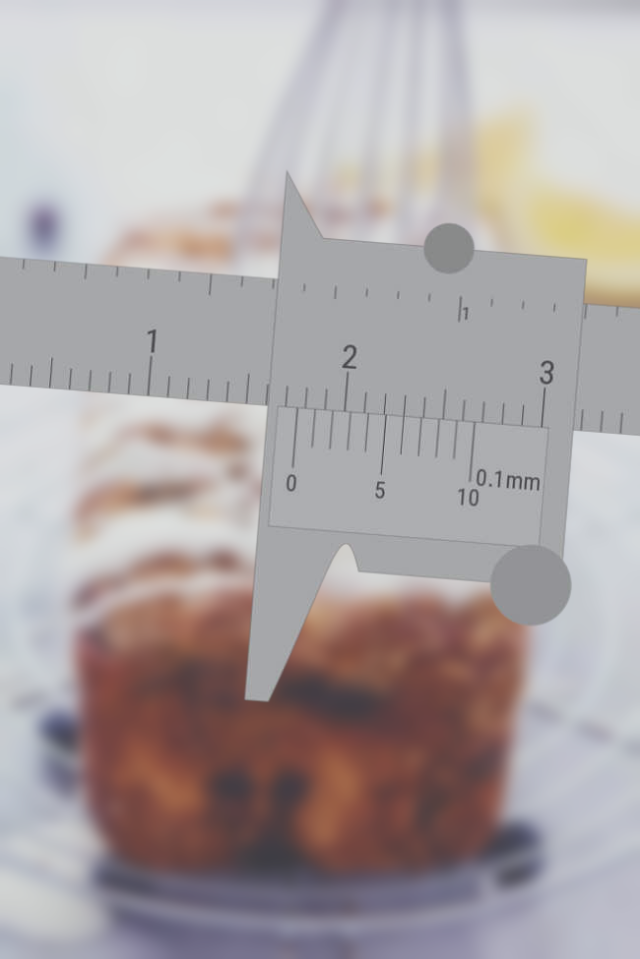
17.6 (mm)
